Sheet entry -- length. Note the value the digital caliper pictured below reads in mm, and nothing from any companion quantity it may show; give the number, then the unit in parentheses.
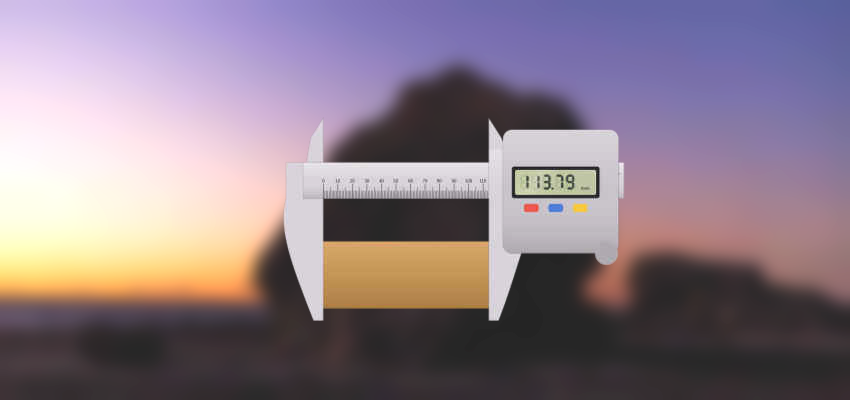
113.79 (mm)
